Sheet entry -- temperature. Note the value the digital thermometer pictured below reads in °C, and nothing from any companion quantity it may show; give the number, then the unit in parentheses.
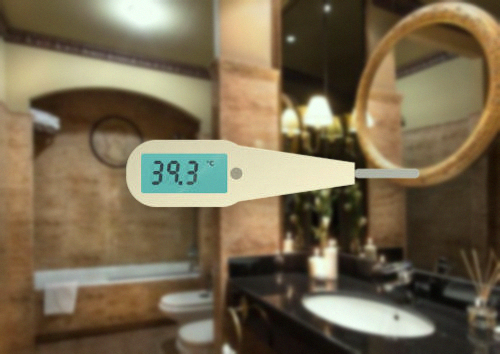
39.3 (°C)
